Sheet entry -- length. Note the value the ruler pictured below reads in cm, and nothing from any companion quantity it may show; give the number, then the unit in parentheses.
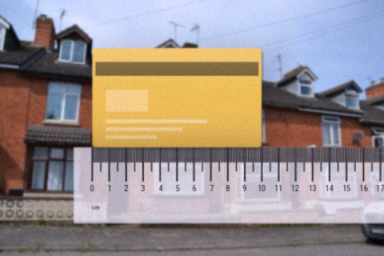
10 (cm)
